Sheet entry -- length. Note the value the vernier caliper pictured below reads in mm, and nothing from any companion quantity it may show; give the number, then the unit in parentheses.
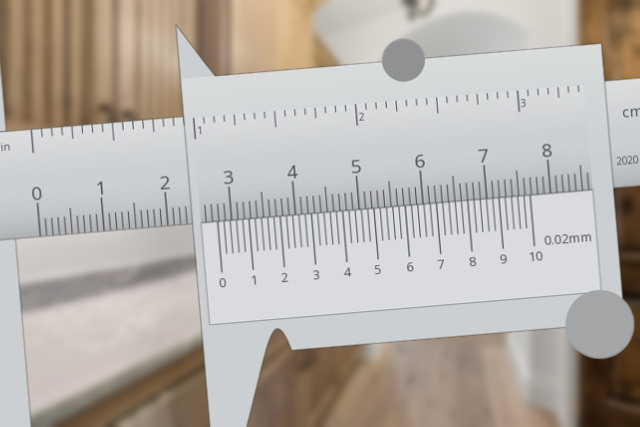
27.8 (mm)
